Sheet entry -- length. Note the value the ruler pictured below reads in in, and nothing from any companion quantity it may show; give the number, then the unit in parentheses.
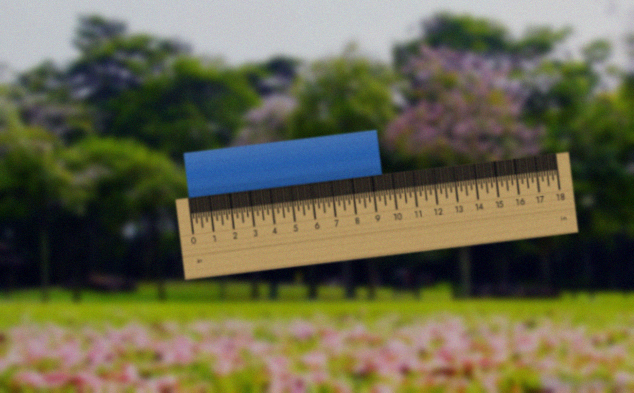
9.5 (in)
